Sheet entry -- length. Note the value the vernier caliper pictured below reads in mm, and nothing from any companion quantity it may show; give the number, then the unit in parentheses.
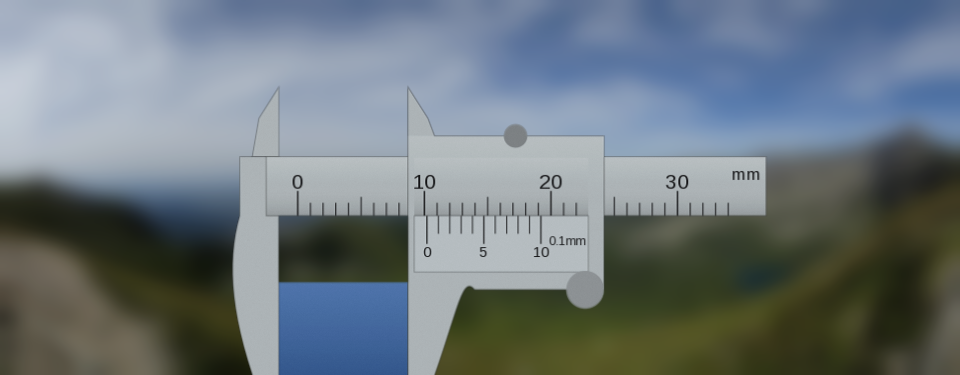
10.2 (mm)
